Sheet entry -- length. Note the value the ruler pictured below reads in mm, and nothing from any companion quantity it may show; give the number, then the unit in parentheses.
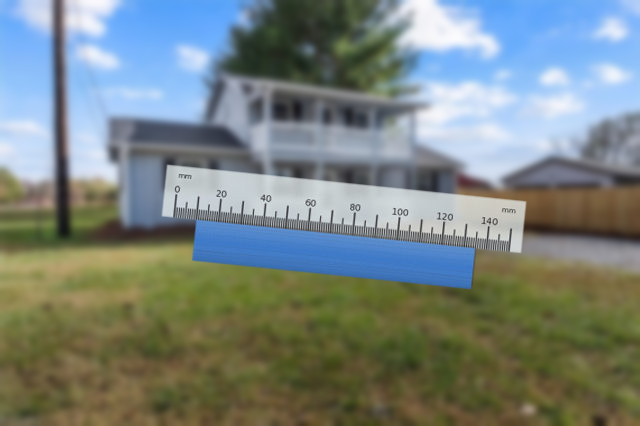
125 (mm)
